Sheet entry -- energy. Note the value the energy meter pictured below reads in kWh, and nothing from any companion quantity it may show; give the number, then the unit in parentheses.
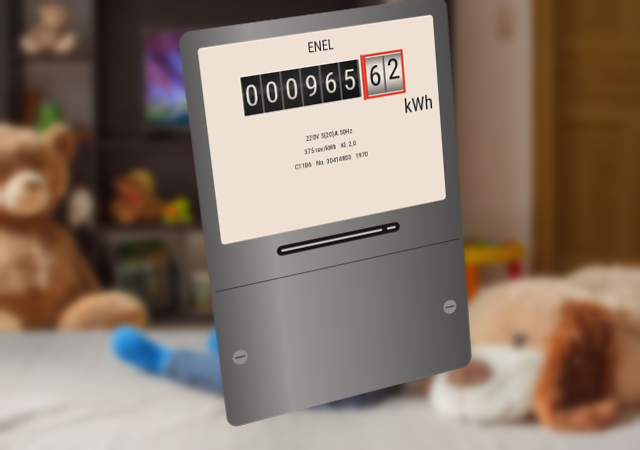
965.62 (kWh)
